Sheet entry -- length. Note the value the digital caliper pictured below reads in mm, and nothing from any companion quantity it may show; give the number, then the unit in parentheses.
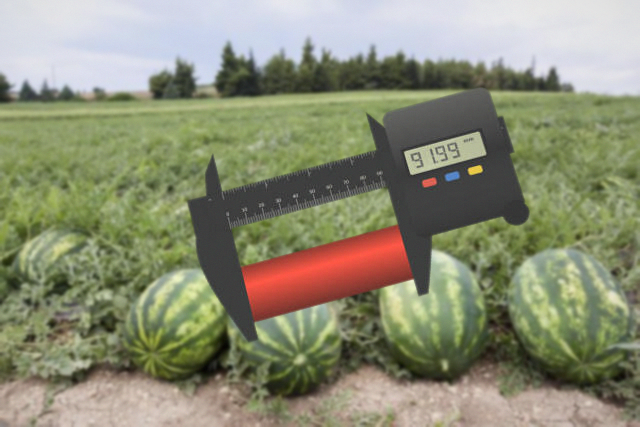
91.99 (mm)
